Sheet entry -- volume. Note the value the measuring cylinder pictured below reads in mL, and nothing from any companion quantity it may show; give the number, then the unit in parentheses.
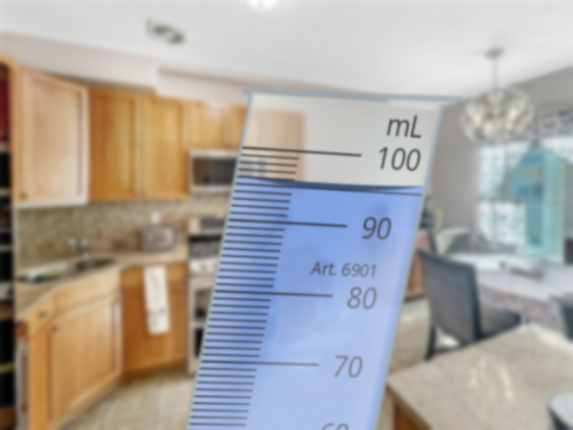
95 (mL)
